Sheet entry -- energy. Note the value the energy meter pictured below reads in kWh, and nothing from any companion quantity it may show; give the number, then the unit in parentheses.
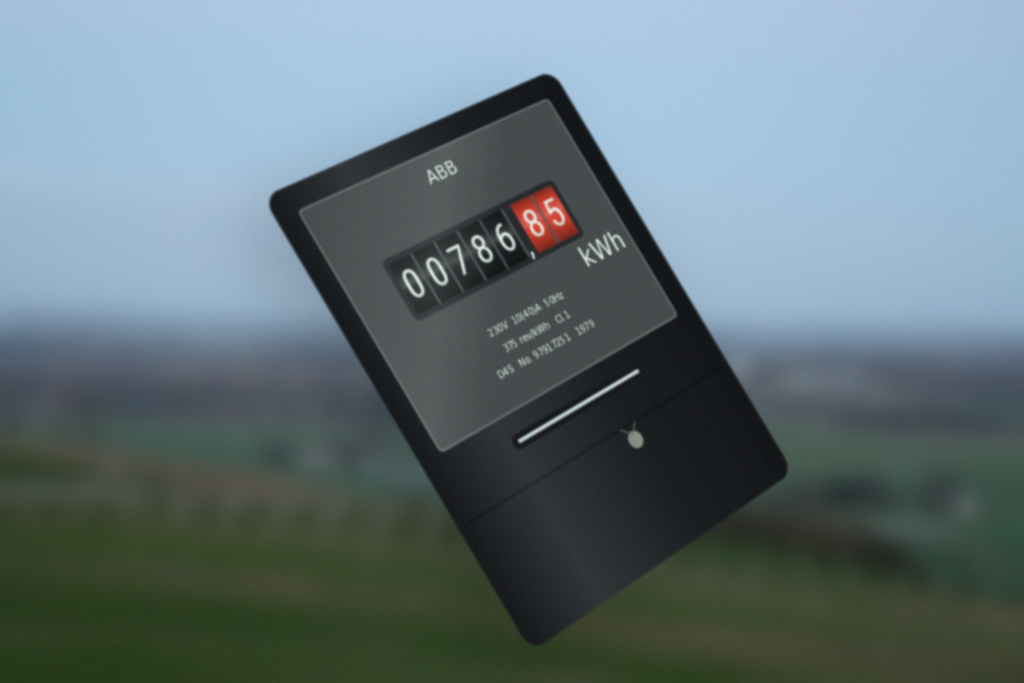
786.85 (kWh)
